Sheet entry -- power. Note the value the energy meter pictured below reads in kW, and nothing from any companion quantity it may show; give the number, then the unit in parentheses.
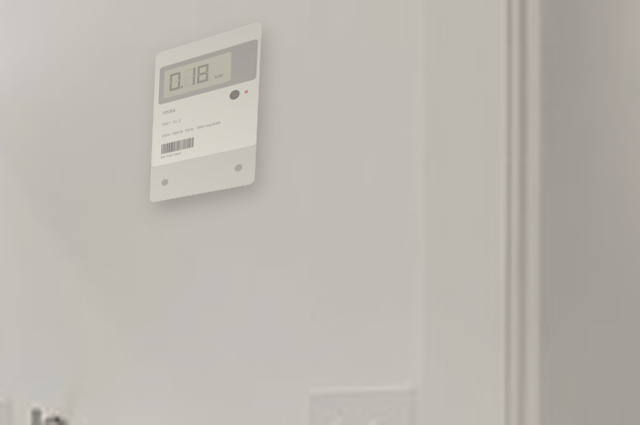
0.18 (kW)
